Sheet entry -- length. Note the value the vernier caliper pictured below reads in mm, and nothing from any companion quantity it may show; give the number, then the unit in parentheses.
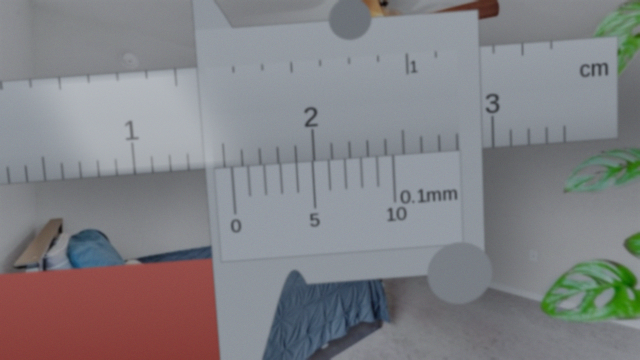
15.4 (mm)
